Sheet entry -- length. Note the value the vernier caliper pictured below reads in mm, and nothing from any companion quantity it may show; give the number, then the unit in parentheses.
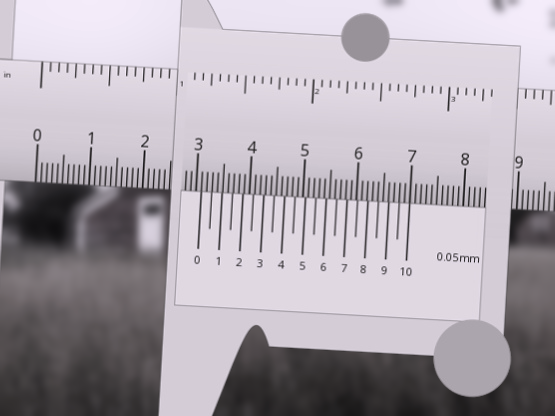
31.0 (mm)
